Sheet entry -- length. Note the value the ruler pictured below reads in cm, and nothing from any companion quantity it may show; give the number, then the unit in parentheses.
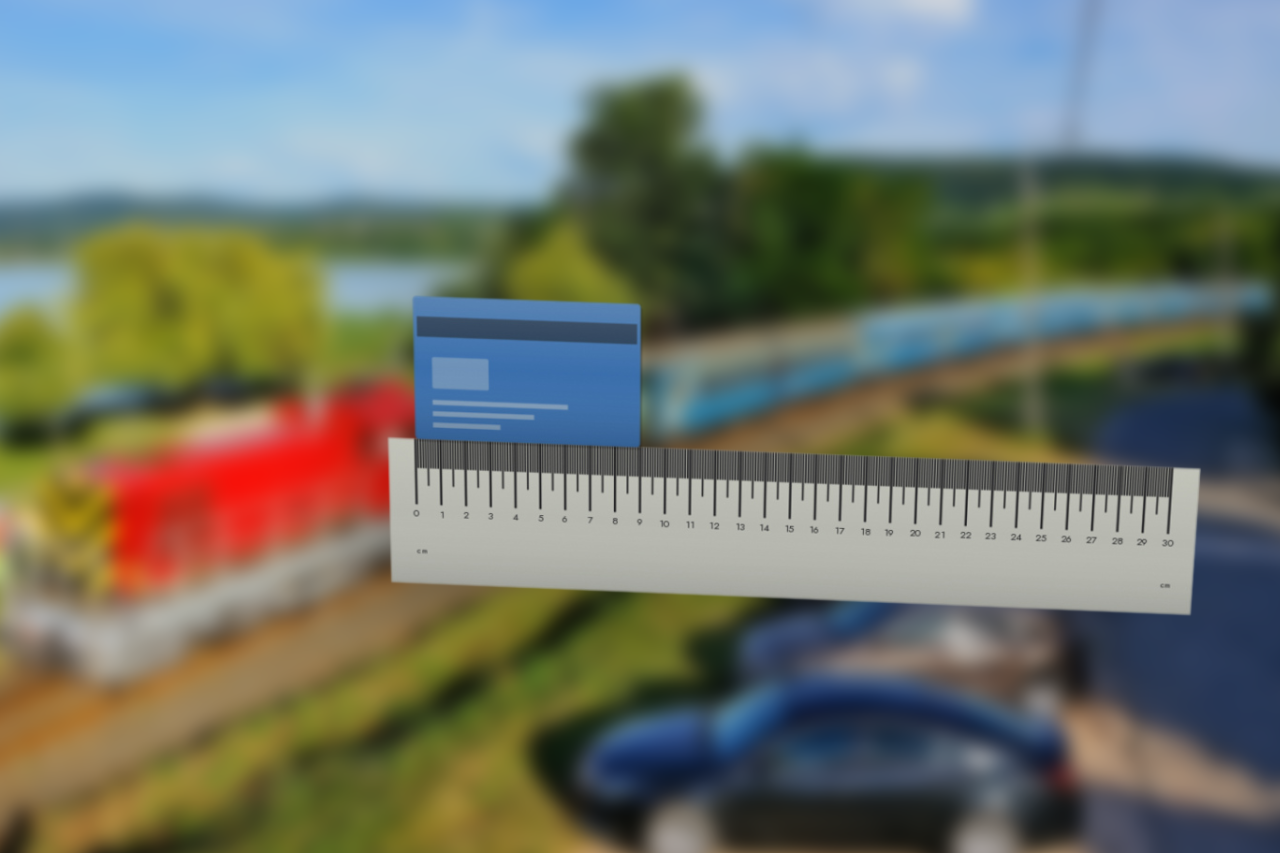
9 (cm)
